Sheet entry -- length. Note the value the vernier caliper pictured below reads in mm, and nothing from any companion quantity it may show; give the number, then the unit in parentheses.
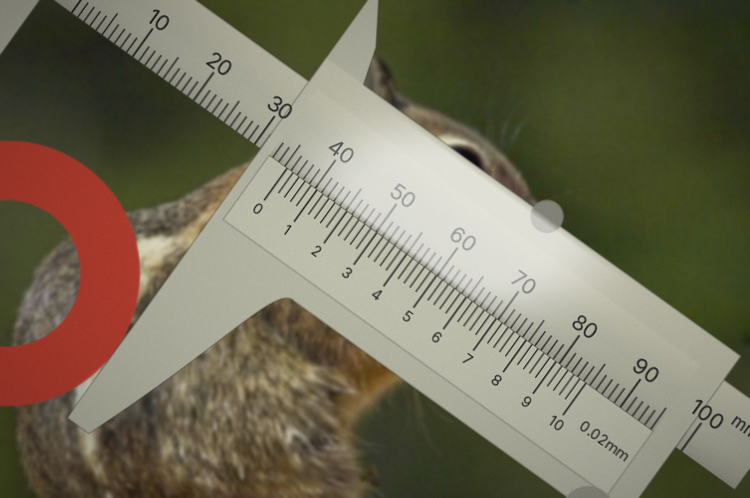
35.4 (mm)
